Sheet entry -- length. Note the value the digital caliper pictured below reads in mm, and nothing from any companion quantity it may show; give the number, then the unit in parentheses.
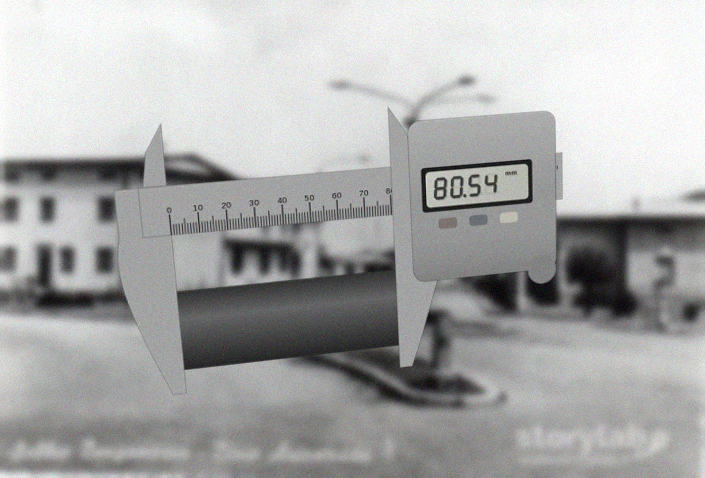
80.54 (mm)
